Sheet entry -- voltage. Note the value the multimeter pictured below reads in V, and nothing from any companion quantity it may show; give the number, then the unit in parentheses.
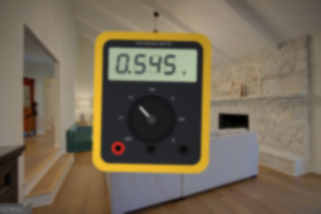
0.545 (V)
